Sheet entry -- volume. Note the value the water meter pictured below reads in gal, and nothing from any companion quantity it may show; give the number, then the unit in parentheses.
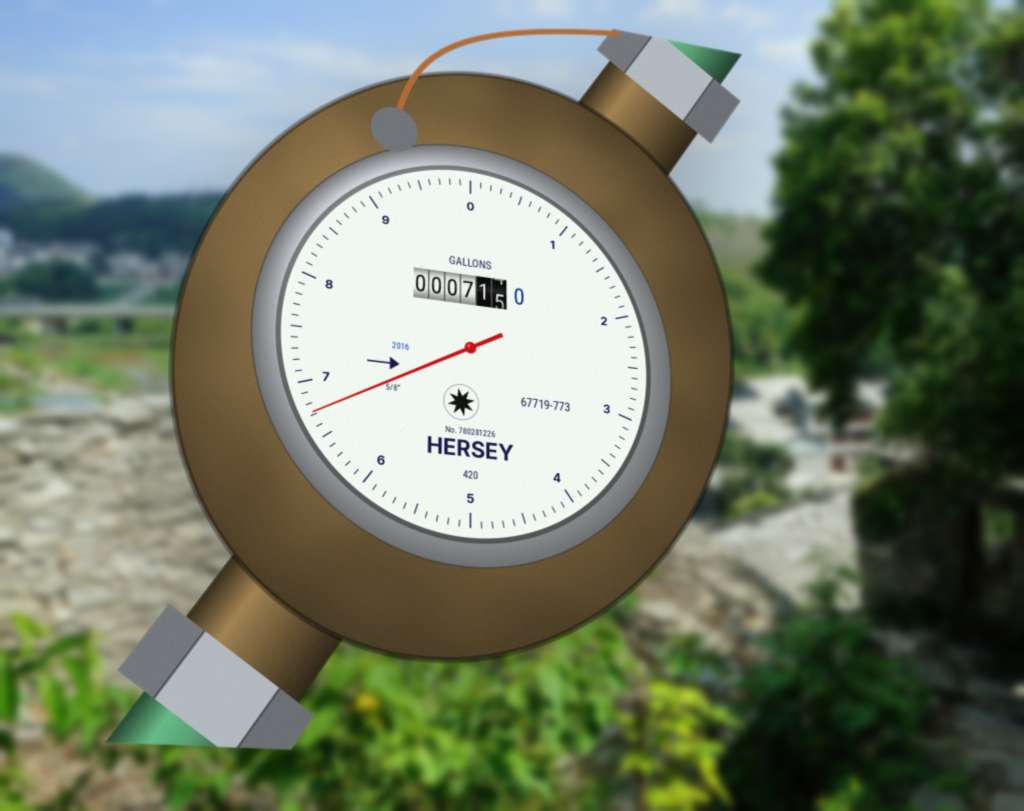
7146.7 (gal)
